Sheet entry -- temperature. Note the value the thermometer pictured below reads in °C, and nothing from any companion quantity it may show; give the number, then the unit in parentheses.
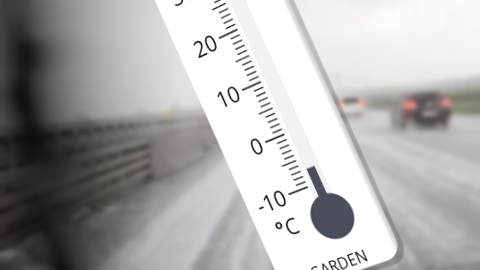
-7 (°C)
